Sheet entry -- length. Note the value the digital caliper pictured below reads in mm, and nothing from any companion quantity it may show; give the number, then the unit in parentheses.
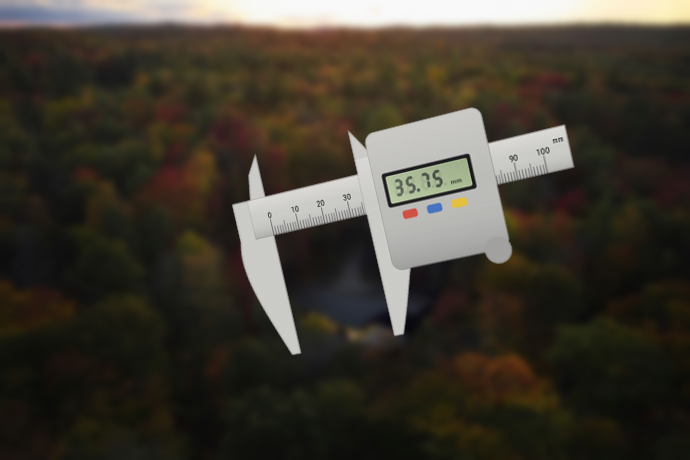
35.75 (mm)
